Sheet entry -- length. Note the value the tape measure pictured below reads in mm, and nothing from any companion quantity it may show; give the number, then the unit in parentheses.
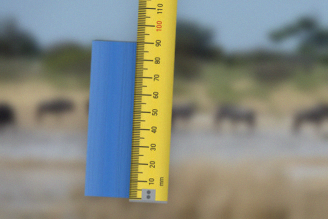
90 (mm)
